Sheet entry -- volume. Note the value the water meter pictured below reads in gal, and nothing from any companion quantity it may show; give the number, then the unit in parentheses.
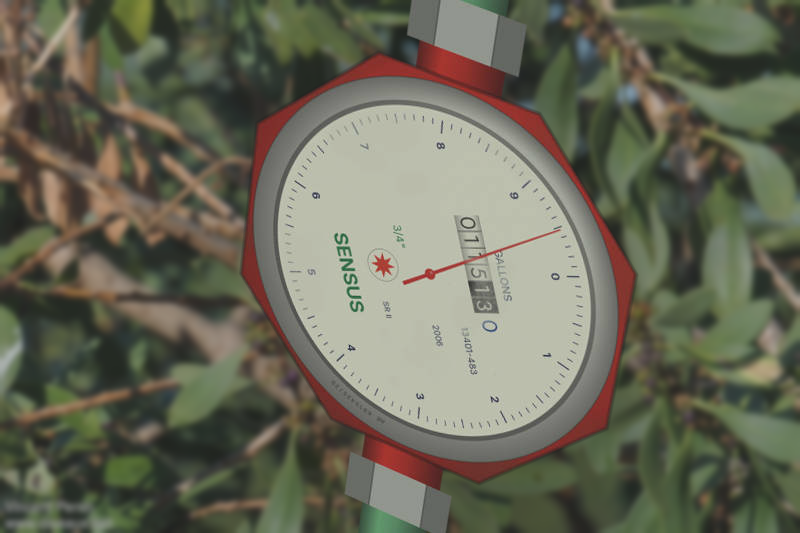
115129.5 (gal)
